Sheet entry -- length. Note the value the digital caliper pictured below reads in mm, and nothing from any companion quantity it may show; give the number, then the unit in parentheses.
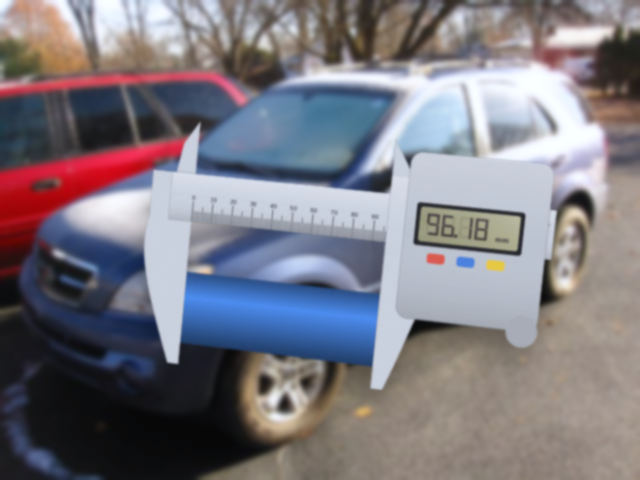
96.18 (mm)
